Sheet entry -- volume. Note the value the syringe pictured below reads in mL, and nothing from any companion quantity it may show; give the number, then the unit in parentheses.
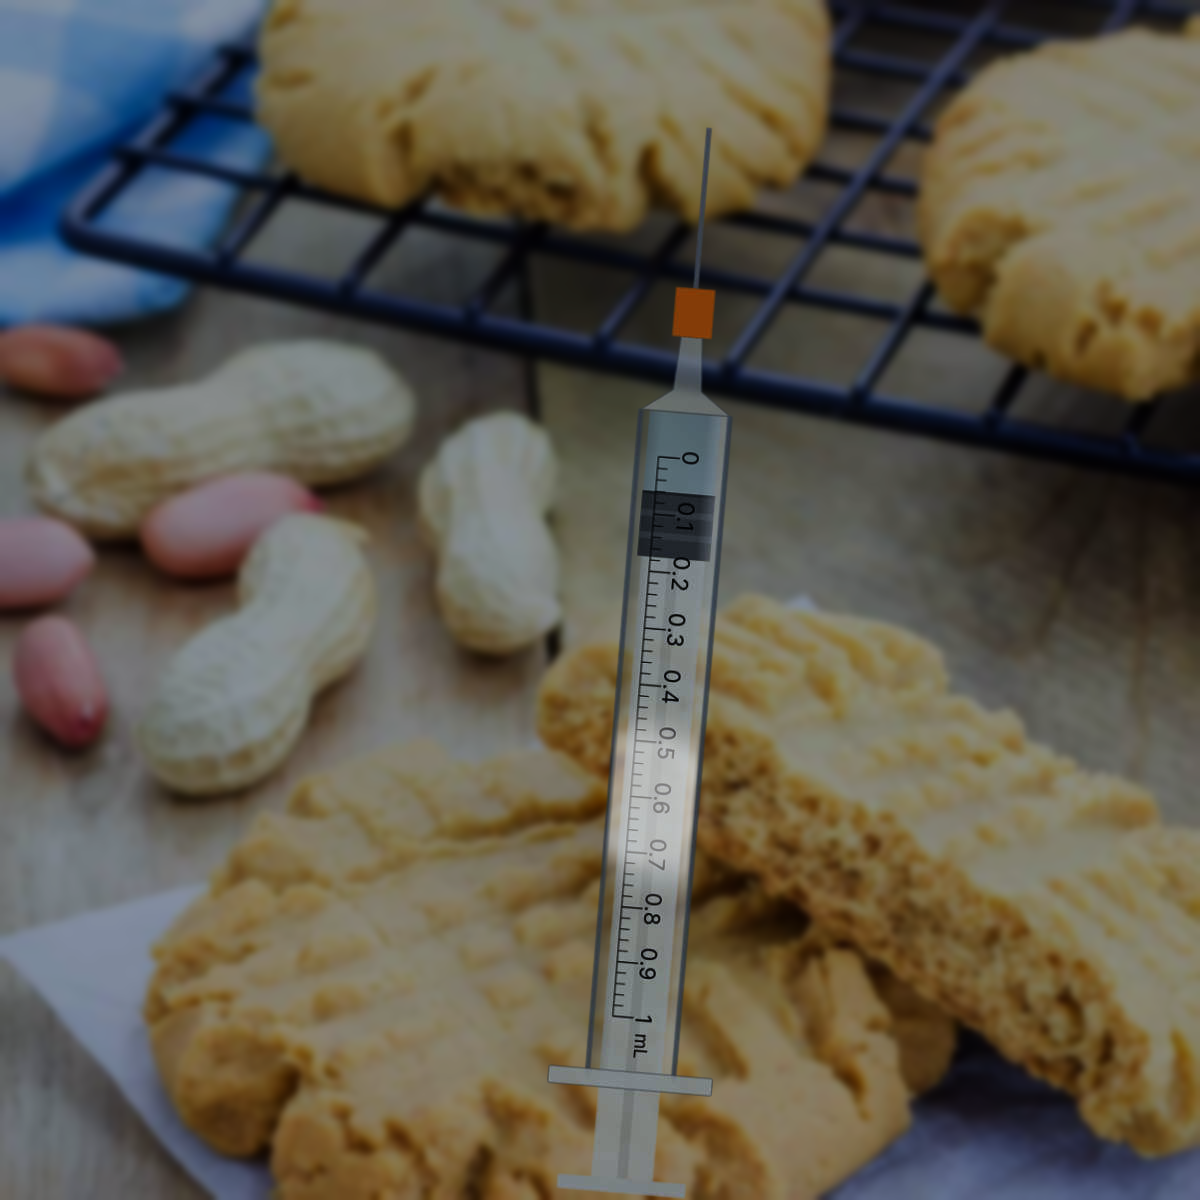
0.06 (mL)
